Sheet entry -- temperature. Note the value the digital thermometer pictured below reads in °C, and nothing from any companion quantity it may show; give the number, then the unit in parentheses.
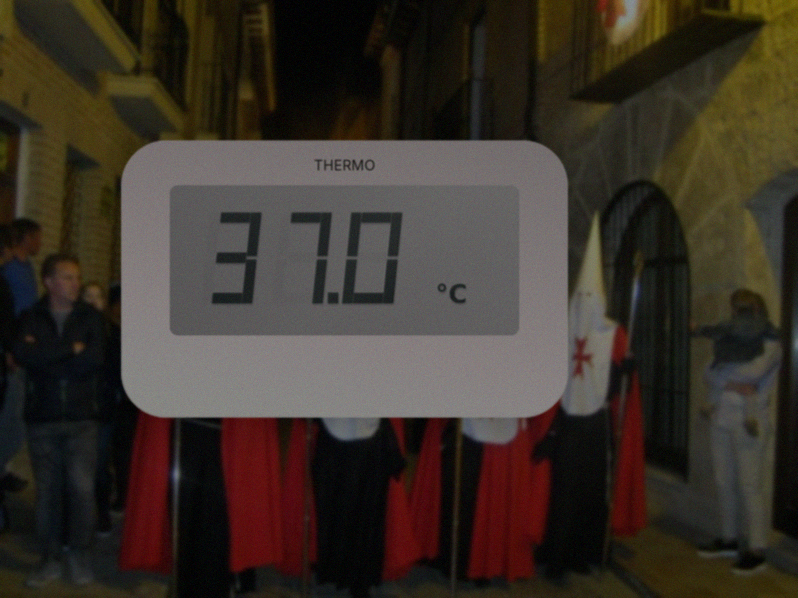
37.0 (°C)
